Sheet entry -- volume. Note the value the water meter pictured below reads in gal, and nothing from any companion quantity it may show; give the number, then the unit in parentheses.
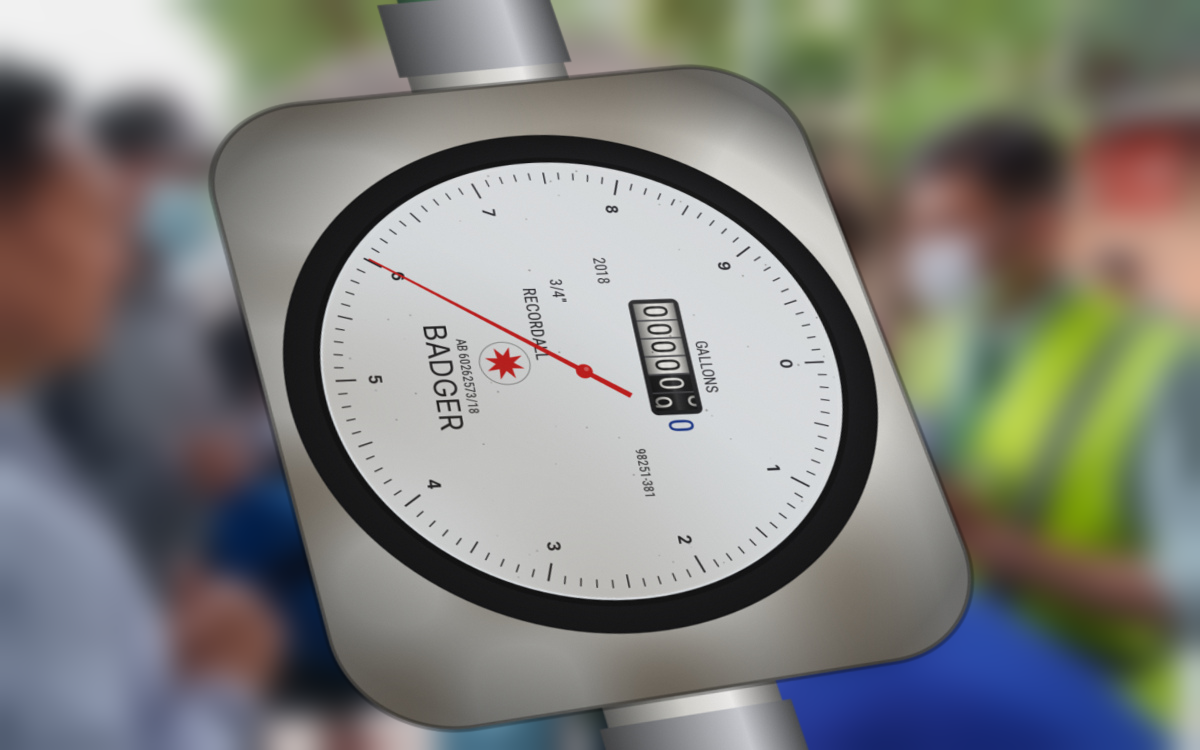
86.0 (gal)
